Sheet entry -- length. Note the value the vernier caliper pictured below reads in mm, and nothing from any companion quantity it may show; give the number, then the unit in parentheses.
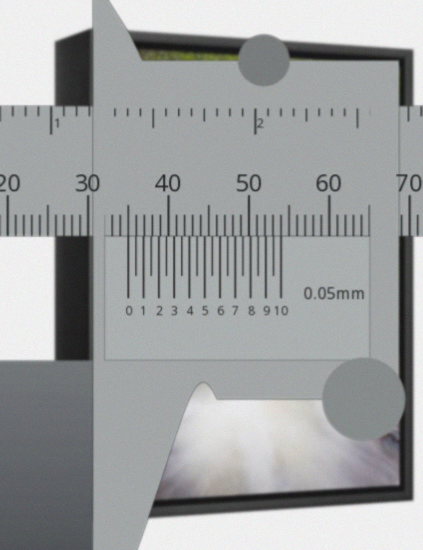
35.0 (mm)
